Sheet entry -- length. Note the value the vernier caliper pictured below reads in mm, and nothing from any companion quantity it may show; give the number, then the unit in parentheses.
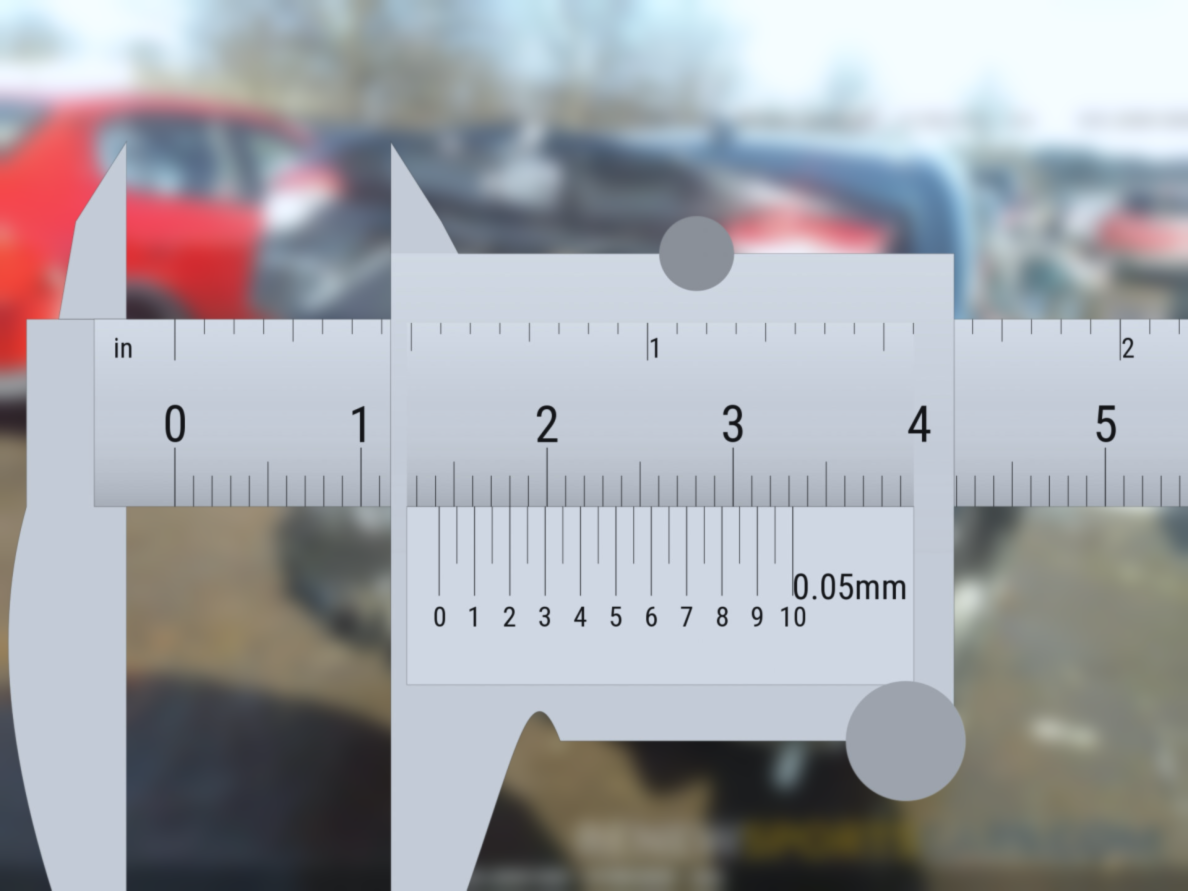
14.2 (mm)
